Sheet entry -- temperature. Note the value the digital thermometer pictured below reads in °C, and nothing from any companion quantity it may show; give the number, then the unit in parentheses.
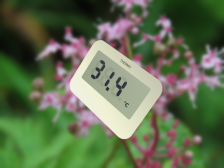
31.4 (°C)
